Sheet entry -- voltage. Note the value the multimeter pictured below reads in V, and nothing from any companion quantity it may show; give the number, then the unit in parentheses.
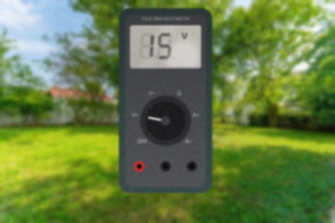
15 (V)
